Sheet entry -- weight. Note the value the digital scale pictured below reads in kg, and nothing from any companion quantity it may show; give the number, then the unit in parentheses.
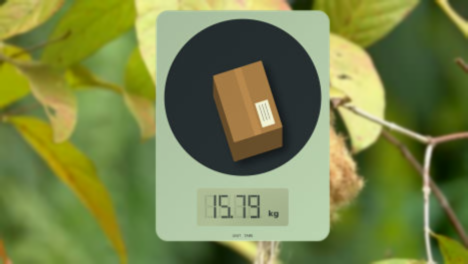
15.79 (kg)
